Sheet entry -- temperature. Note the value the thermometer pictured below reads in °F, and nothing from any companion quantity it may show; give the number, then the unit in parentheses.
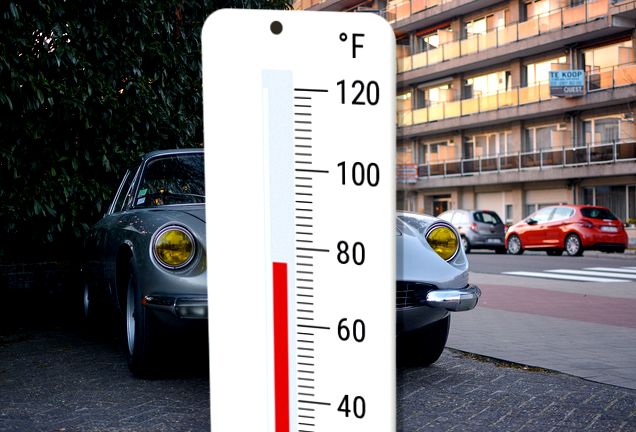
76 (°F)
